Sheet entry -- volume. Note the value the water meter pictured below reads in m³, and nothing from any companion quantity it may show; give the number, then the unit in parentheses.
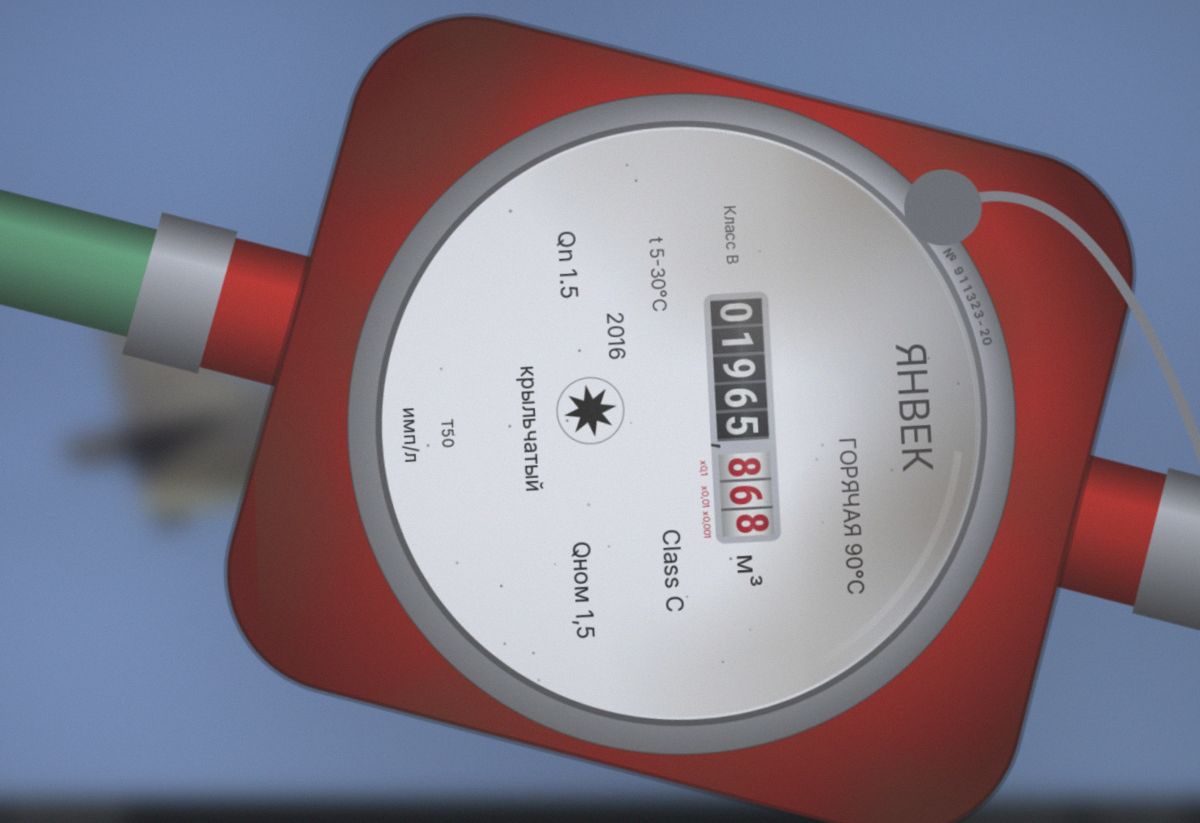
1965.868 (m³)
